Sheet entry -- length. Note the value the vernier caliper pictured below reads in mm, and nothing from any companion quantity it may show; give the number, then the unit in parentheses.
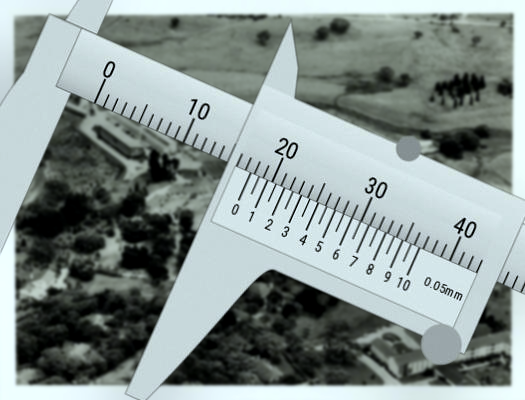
17.6 (mm)
